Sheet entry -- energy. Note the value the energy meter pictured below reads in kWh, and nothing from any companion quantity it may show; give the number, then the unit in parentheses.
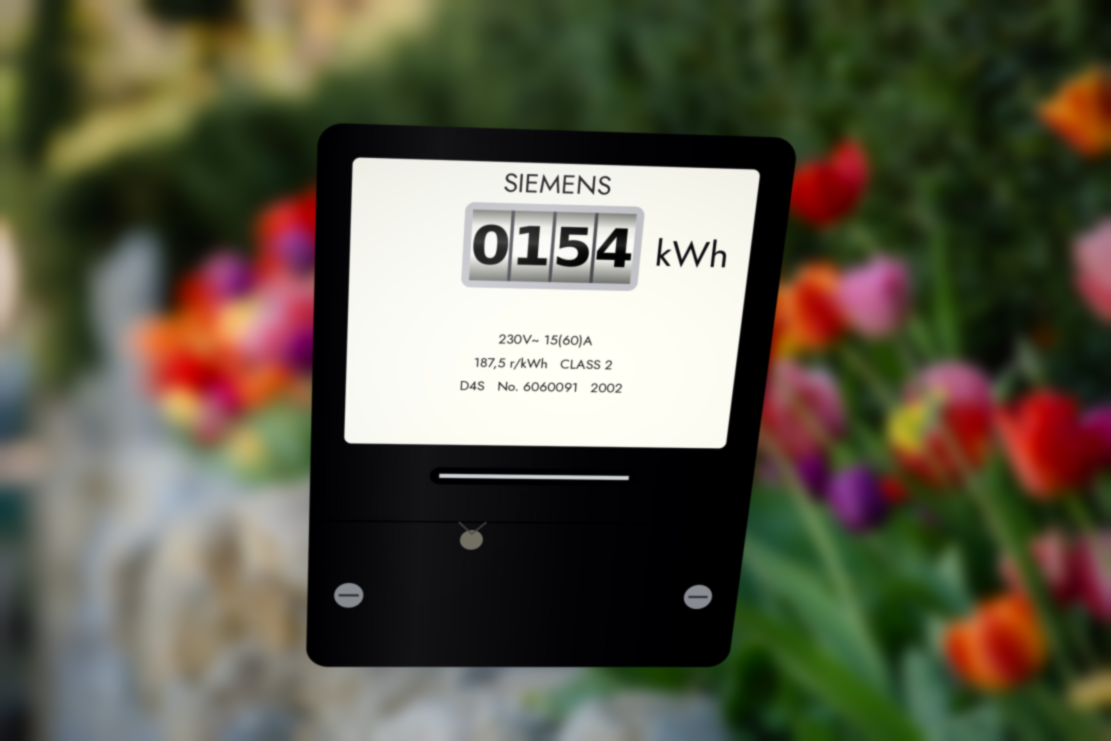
154 (kWh)
